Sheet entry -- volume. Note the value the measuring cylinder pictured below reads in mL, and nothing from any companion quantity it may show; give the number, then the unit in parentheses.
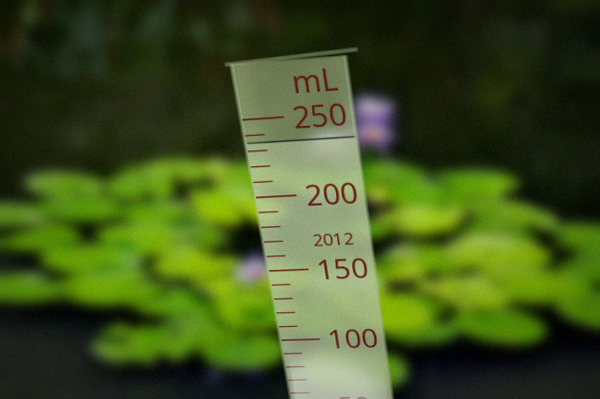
235 (mL)
